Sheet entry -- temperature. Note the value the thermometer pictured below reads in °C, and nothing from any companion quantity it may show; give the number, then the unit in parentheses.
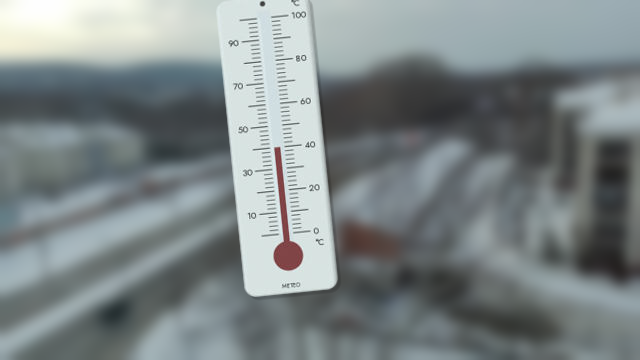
40 (°C)
